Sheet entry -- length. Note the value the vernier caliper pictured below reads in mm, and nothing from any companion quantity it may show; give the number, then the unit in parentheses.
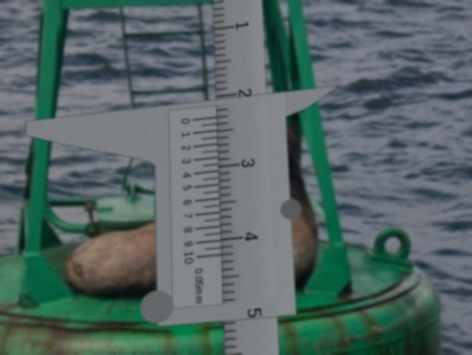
23.0 (mm)
